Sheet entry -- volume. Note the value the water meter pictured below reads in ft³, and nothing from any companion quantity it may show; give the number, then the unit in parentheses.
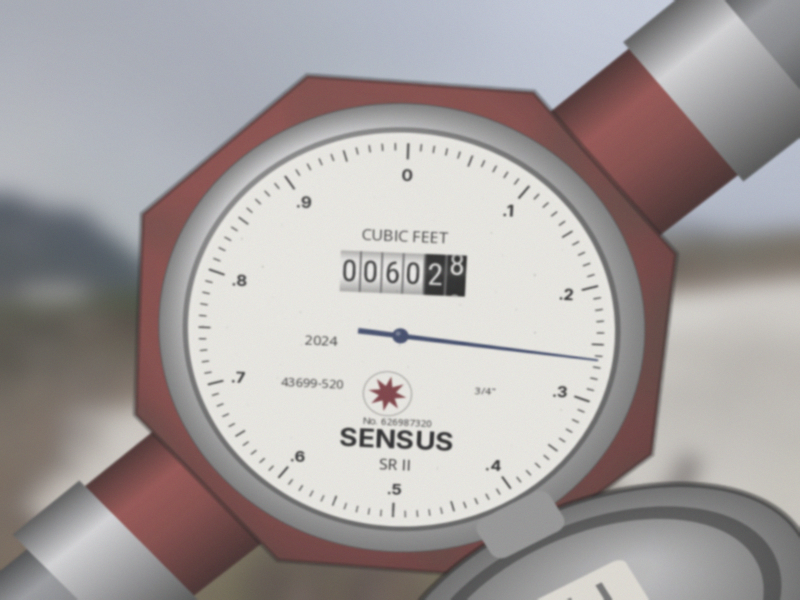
6028.26 (ft³)
